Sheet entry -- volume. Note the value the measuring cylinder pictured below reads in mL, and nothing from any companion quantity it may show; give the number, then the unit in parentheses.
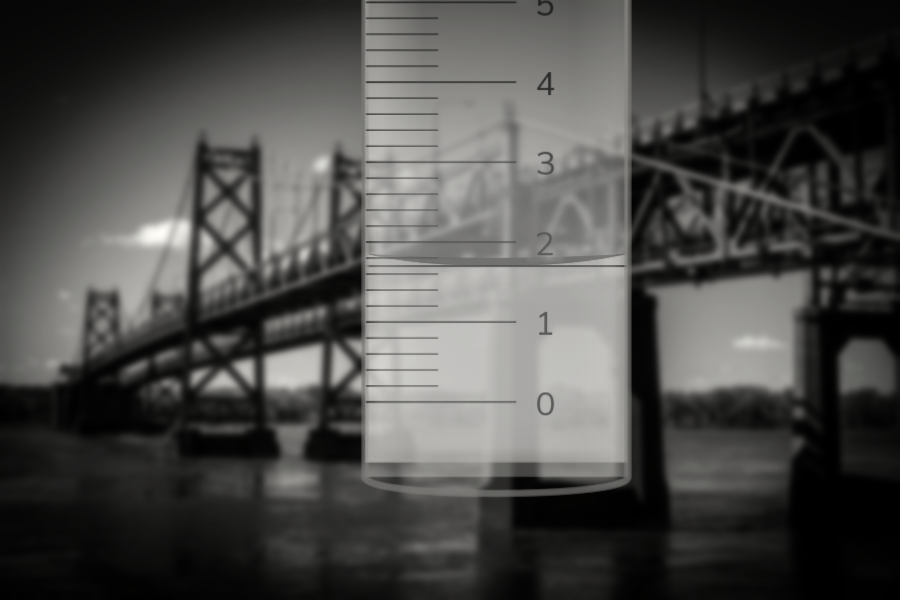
1.7 (mL)
